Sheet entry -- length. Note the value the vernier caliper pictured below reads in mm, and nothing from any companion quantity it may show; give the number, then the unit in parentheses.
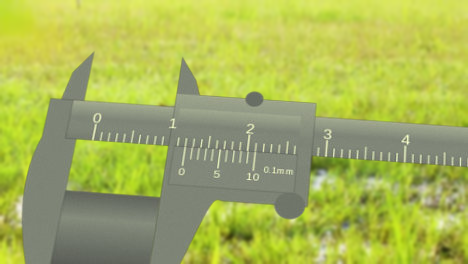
12.0 (mm)
